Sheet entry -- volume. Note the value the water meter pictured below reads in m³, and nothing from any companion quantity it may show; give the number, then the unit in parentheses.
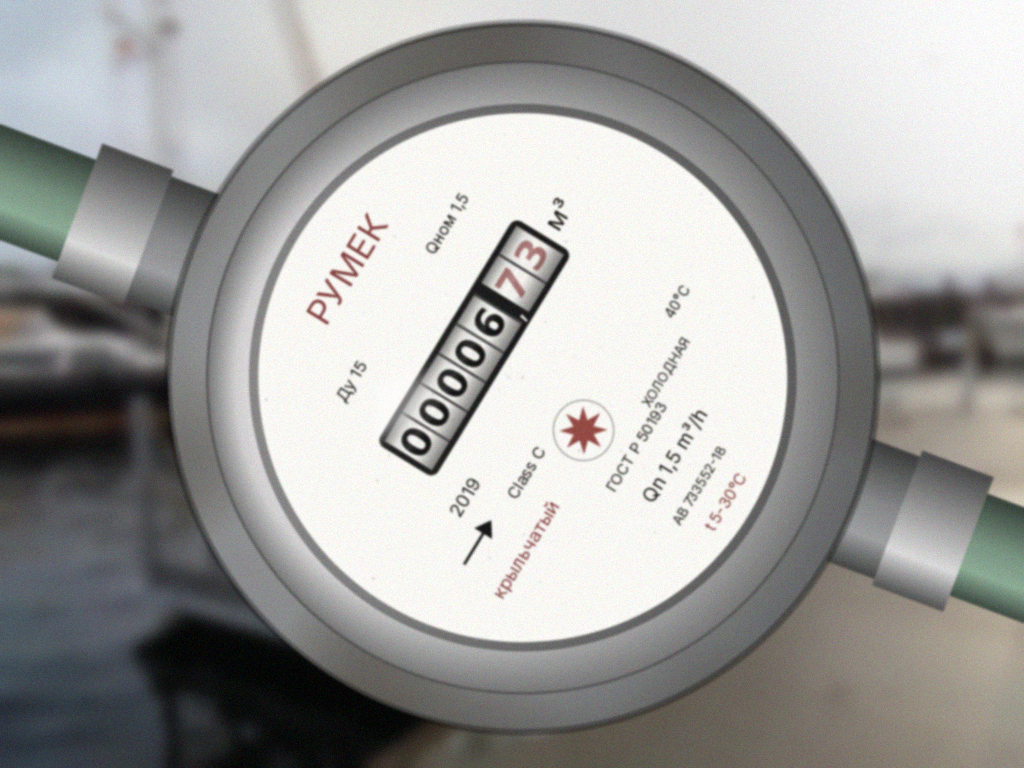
6.73 (m³)
